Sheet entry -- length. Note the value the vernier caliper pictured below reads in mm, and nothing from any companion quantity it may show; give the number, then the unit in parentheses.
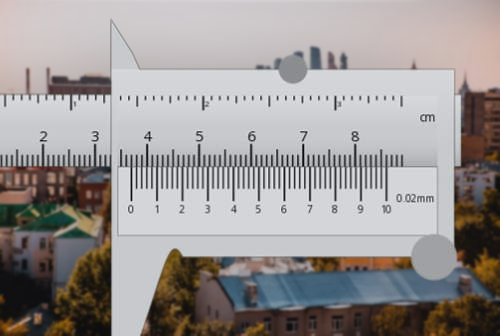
37.0 (mm)
